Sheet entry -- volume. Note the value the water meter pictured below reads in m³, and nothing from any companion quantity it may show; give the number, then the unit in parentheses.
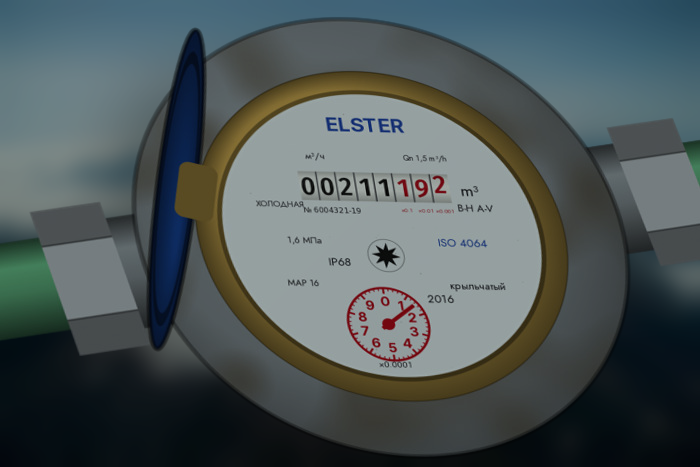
211.1921 (m³)
